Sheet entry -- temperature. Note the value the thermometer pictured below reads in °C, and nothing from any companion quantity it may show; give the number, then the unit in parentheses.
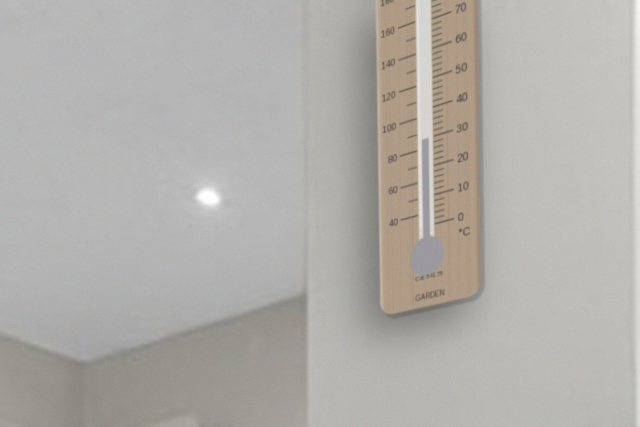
30 (°C)
